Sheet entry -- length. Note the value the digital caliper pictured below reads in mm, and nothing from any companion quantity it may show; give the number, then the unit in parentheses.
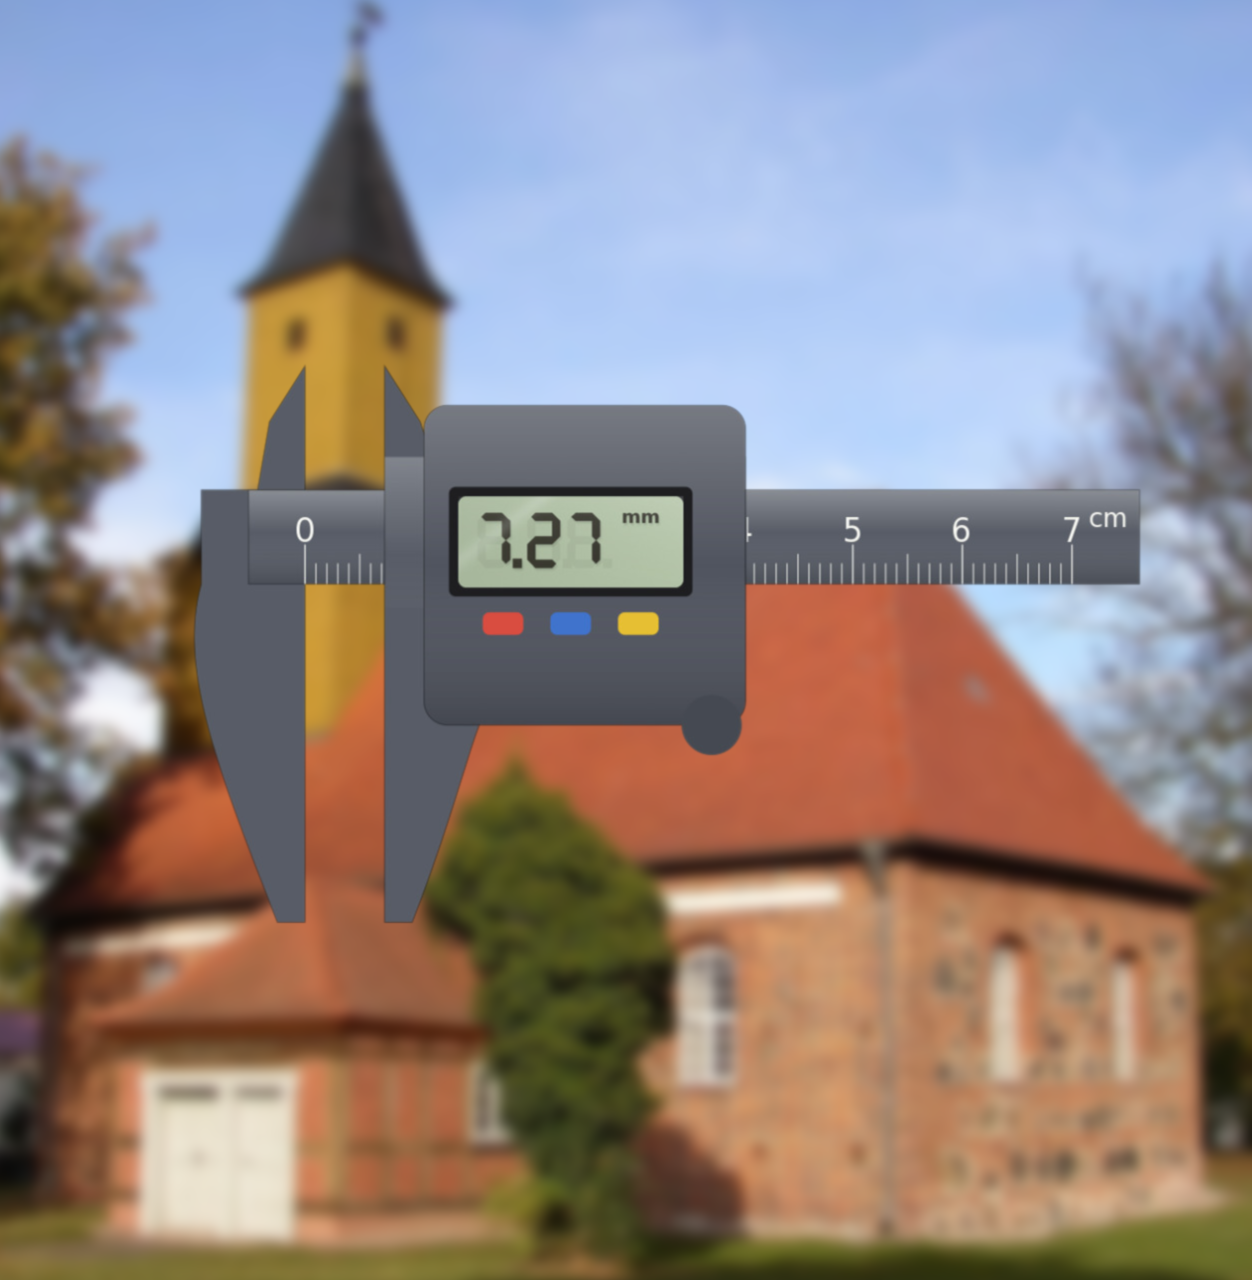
7.27 (mm)
